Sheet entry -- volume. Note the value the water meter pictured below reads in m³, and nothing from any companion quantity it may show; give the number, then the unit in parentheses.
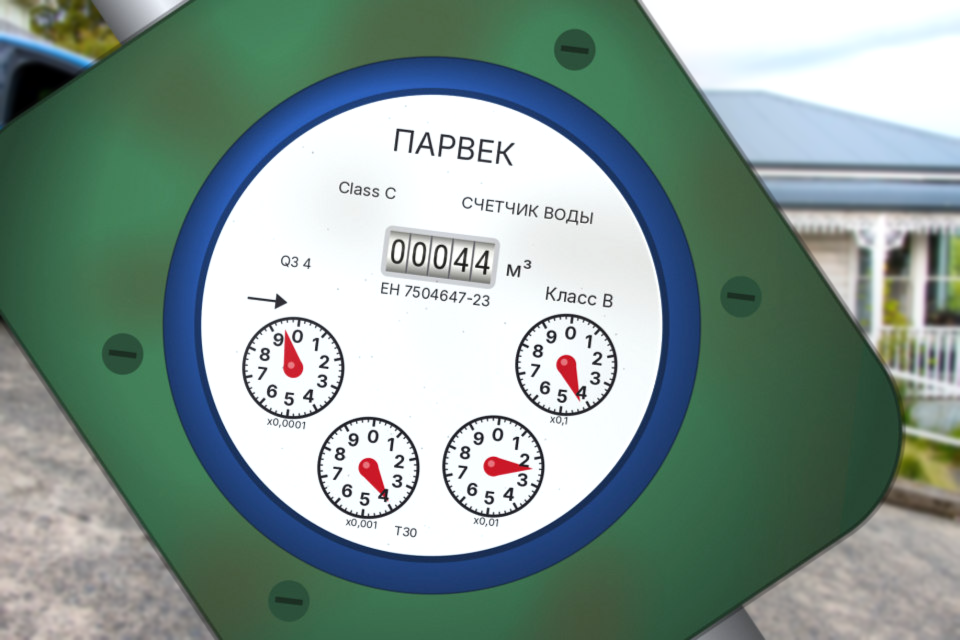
44.4239 (m³)
